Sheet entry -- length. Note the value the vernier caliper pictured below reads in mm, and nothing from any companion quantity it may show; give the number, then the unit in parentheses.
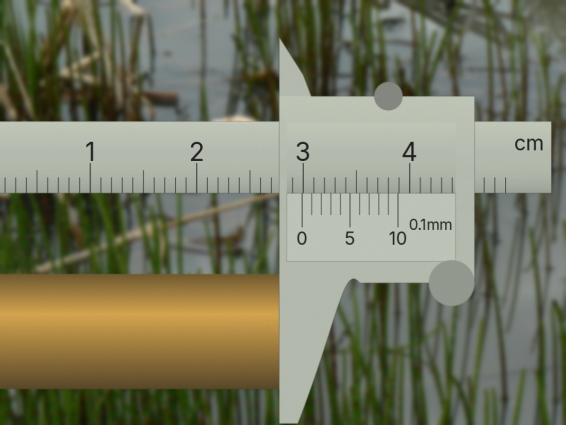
29.9 (mm)
